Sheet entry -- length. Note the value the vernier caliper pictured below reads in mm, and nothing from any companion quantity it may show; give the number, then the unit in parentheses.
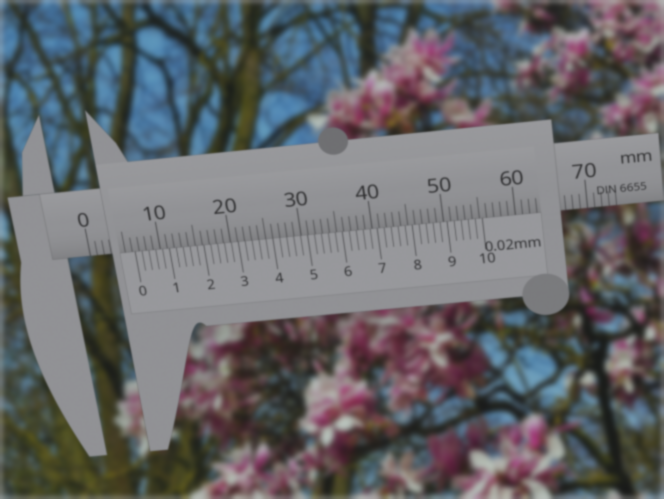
6.4 (mm)
